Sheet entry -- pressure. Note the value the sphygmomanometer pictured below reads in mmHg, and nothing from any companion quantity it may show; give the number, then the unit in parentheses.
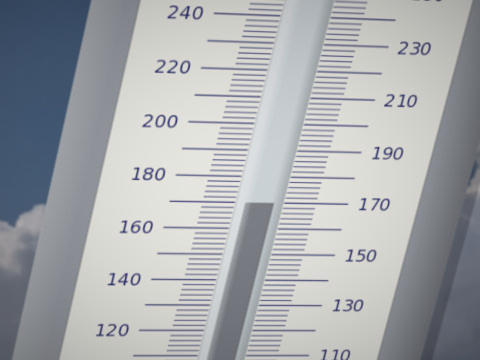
170 (mmHg)
